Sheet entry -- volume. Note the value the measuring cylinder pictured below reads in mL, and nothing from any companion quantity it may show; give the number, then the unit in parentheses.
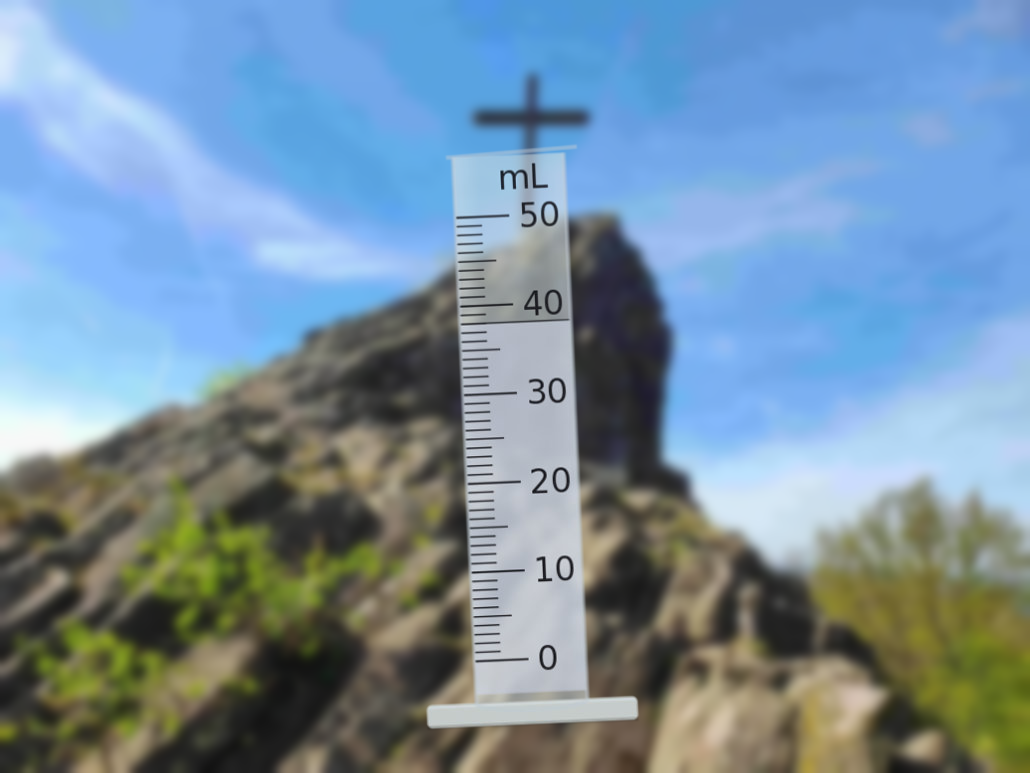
38 (mL)
